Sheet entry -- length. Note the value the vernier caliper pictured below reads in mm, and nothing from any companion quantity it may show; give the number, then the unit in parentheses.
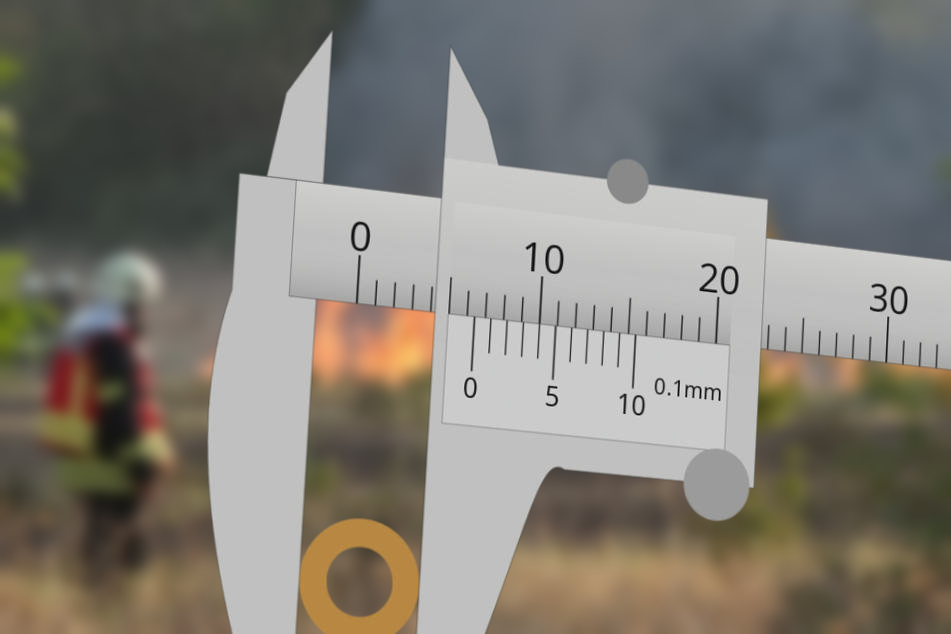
6.4 (mm)
